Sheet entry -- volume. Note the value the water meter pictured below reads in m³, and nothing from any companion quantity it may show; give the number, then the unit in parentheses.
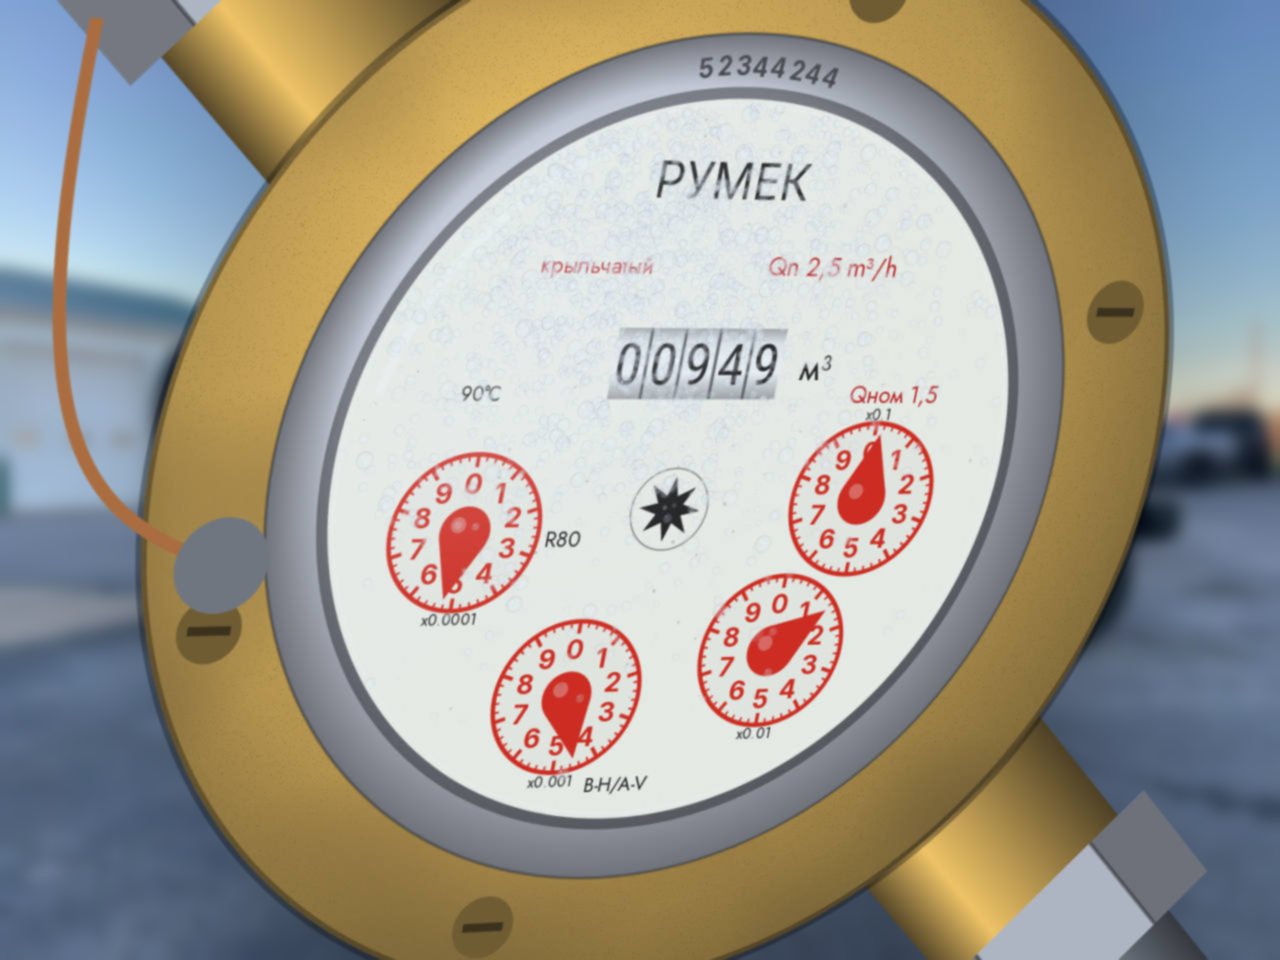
949.0145 (m³)
